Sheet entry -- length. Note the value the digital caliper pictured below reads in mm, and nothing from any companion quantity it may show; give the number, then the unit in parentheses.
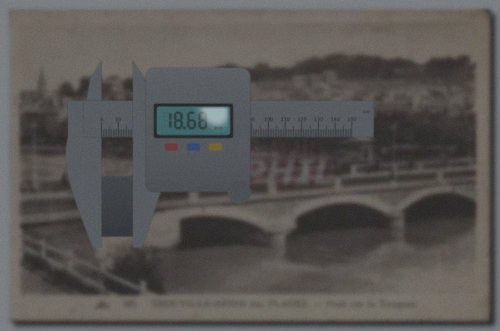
18.68 (mm)
